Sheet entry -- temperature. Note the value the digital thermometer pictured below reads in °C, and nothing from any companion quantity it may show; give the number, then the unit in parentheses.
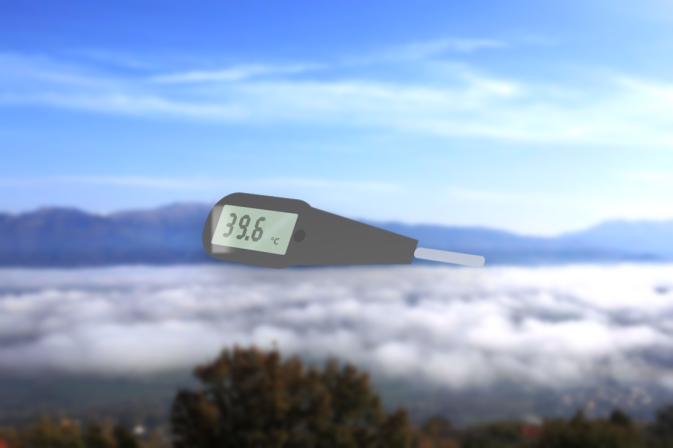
39.6 (°C)
